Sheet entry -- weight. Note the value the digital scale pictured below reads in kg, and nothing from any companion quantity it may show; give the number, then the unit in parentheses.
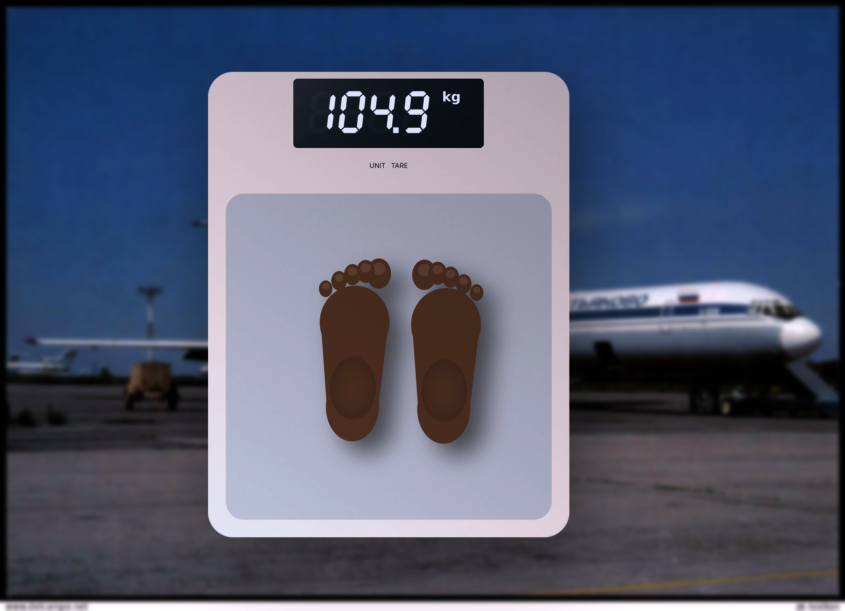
104.9 (kg)
